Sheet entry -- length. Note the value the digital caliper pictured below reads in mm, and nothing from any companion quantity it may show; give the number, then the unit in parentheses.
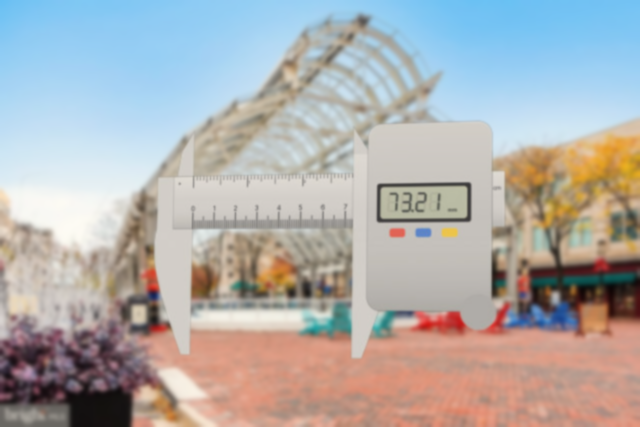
73.21 (mm)
